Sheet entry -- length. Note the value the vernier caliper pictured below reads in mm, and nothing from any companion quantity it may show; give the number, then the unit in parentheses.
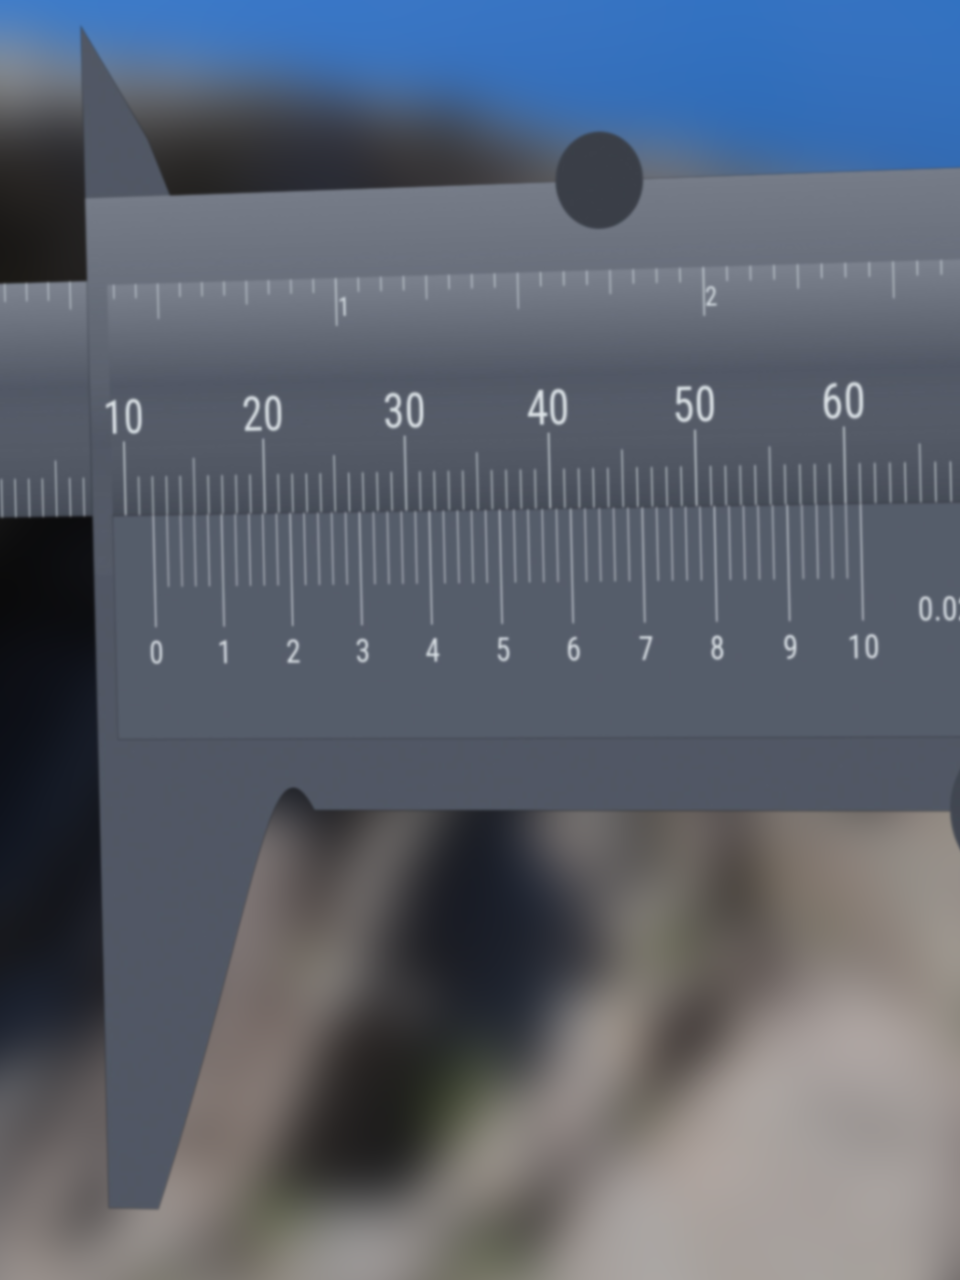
12.0 (mm)
